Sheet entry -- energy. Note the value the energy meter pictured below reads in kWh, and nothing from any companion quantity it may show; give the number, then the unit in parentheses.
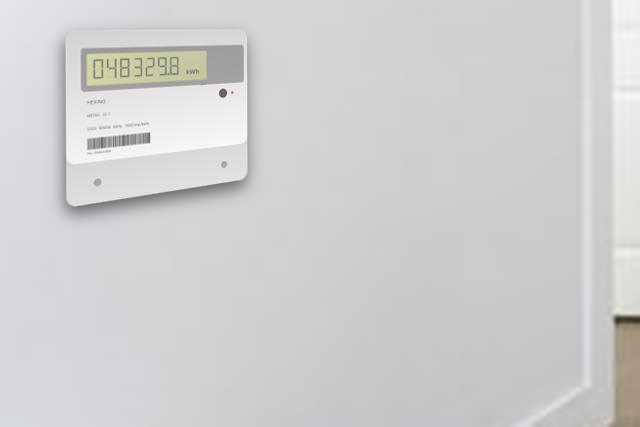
48329.8 (kWh)
